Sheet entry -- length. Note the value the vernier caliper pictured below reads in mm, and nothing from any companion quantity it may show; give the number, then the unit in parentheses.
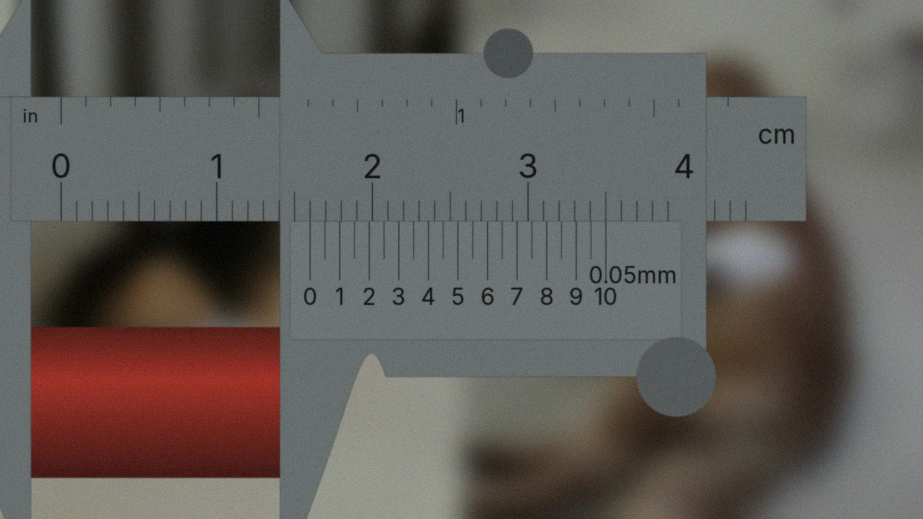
16.0 (mm)
